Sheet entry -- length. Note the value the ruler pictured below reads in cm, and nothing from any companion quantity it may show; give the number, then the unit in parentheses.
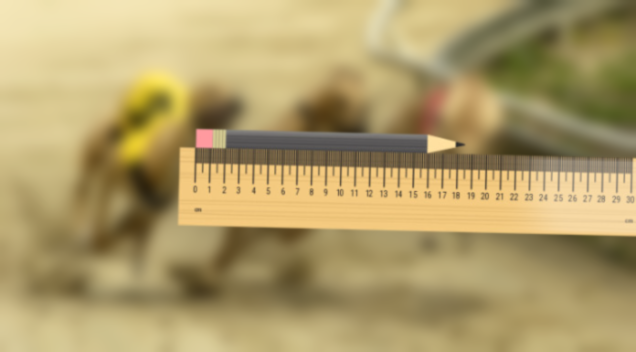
18.5 (cm)
